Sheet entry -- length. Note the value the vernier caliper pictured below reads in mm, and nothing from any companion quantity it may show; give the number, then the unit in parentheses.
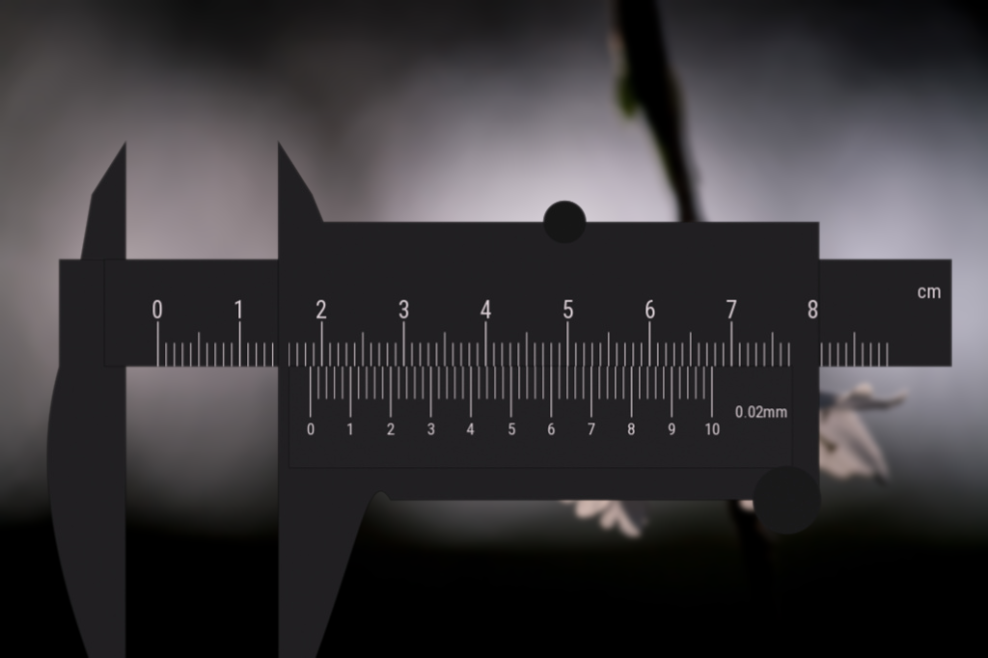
18.6 (mm)
